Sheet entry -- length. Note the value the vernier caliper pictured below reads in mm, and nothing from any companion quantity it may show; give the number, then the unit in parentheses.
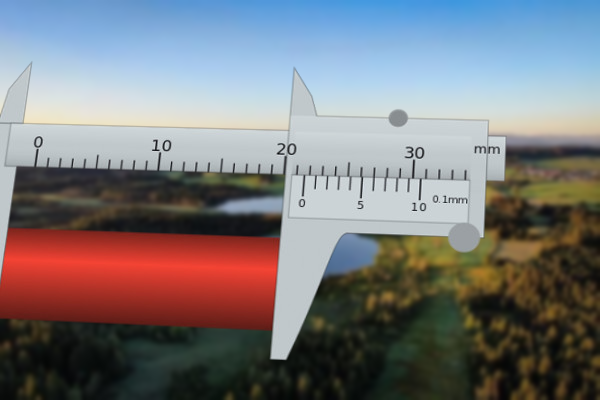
21.6 (mm)
